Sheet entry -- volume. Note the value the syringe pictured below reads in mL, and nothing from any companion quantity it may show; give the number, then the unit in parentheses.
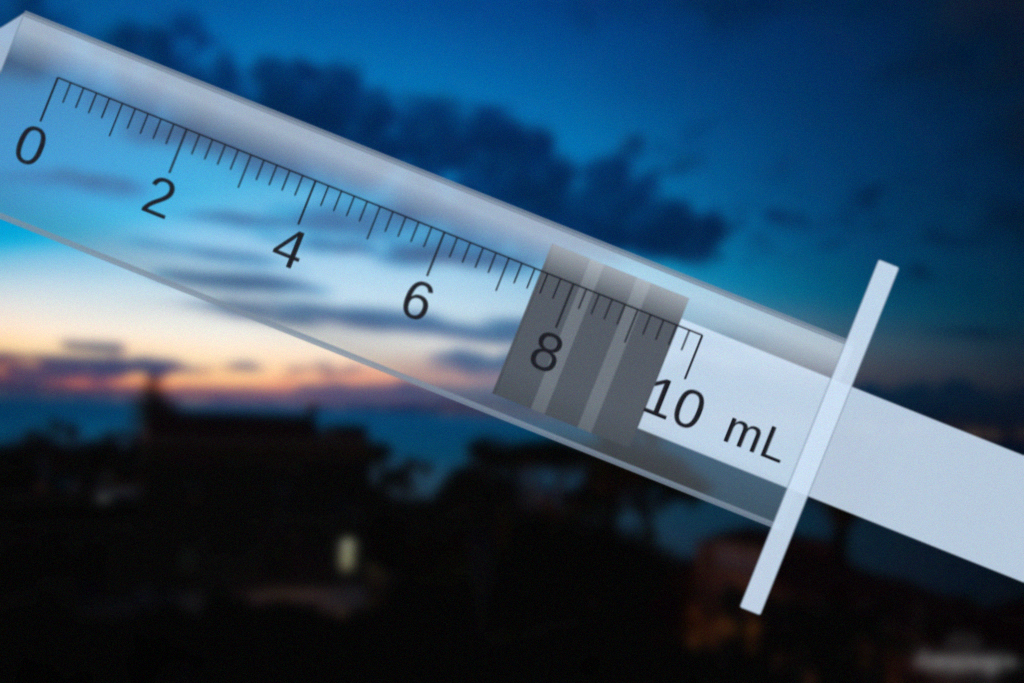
7.5 (mL)
